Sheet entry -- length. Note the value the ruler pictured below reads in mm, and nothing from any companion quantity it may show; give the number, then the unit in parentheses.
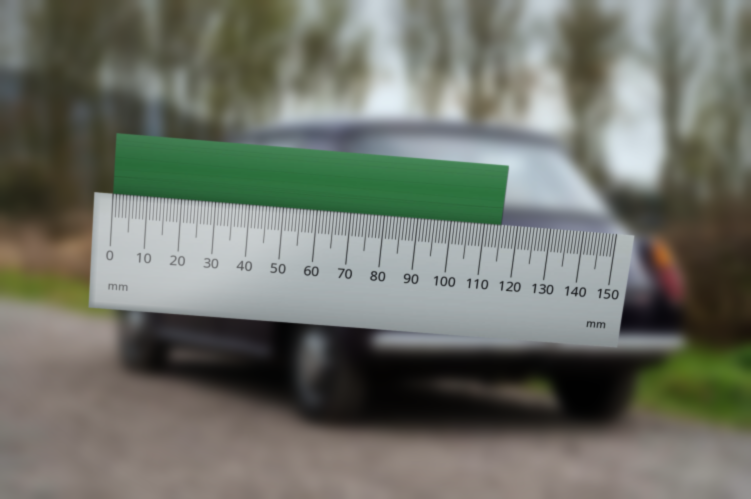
115 (mm)
